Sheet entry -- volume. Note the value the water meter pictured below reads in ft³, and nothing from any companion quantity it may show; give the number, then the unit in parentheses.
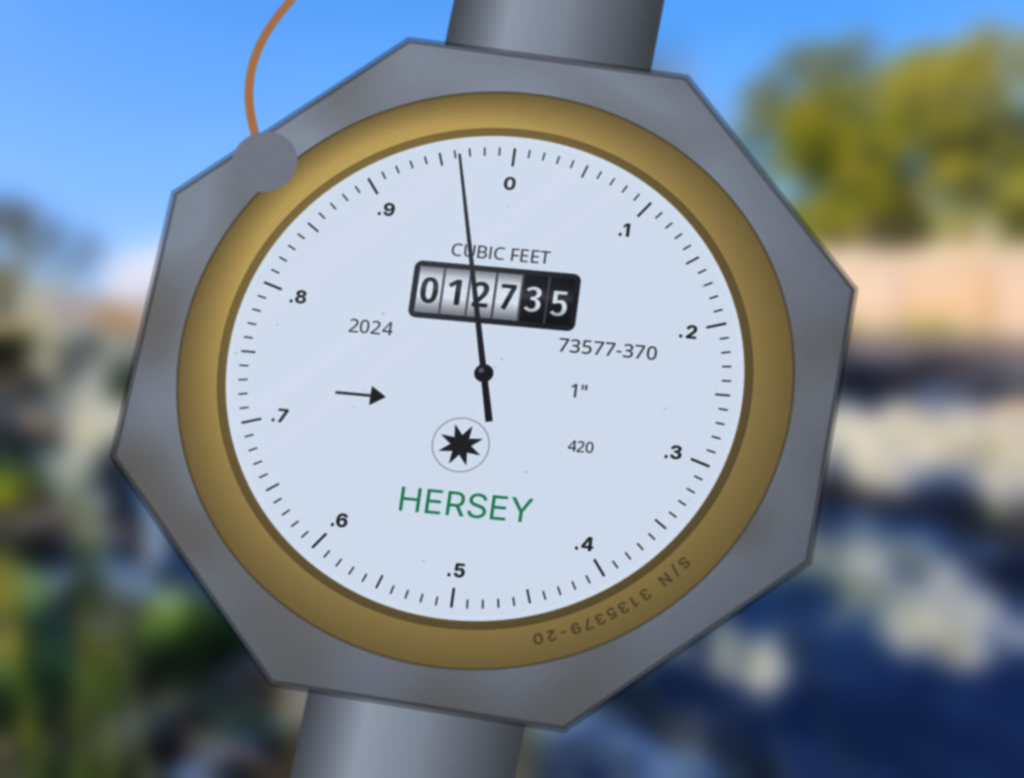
12734.96 (ft³)
